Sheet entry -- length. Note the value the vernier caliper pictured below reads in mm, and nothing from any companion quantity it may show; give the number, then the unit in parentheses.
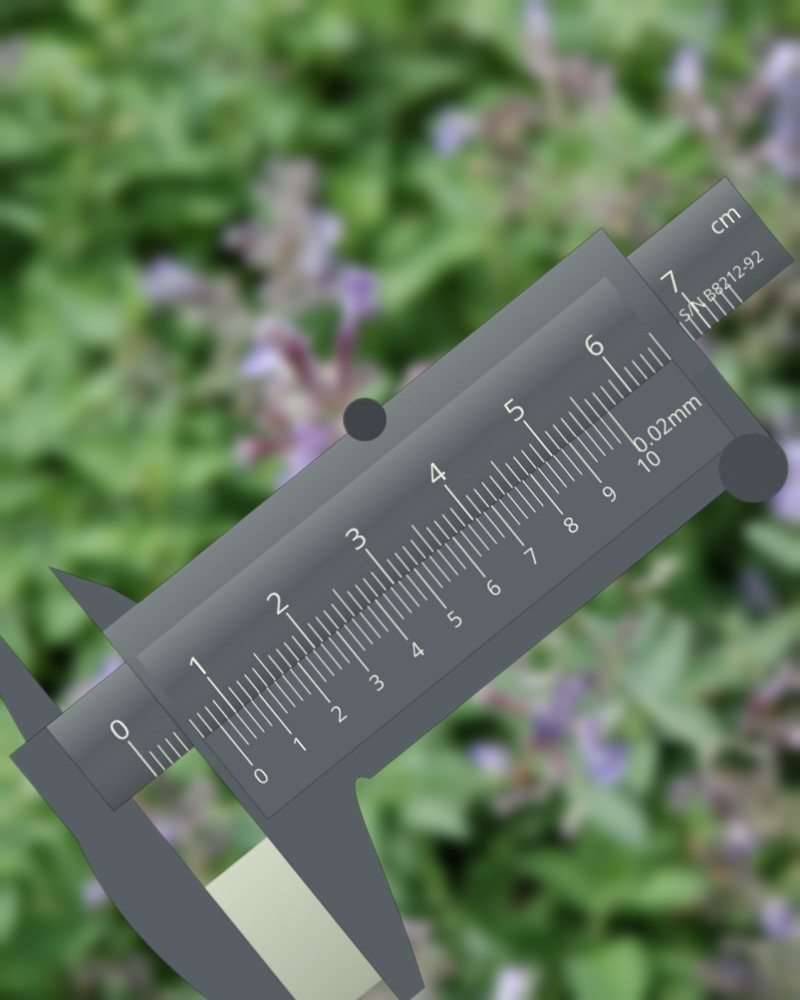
8.0 (mm)
